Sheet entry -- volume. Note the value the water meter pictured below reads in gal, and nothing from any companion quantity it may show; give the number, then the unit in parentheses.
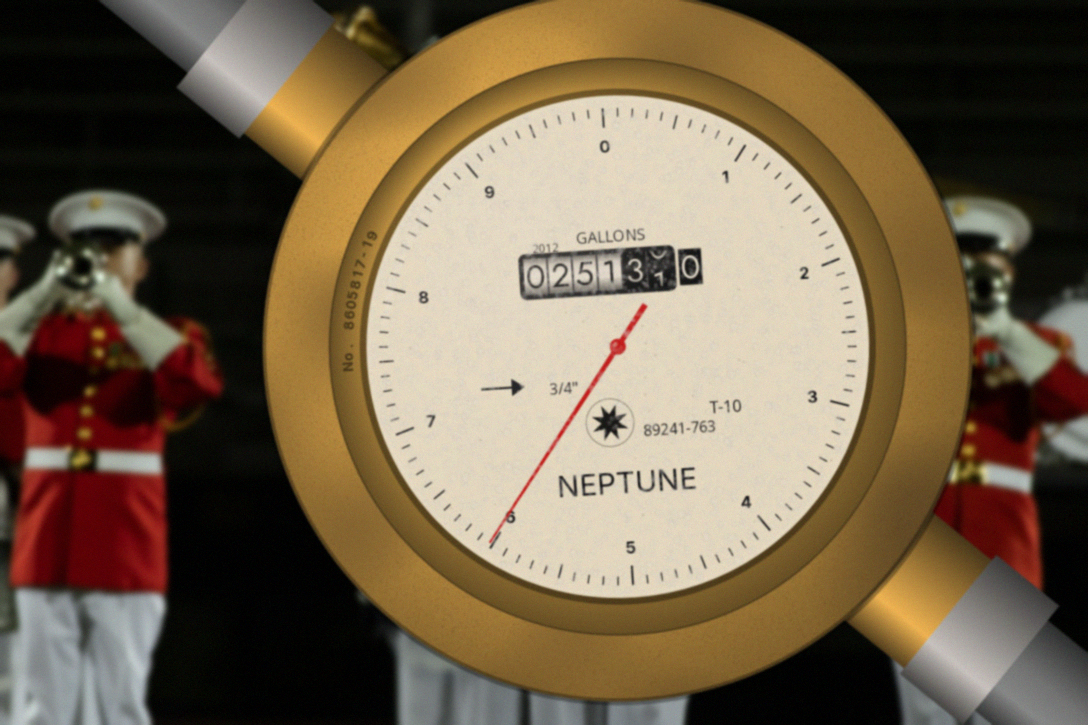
251306.0 (gal)
